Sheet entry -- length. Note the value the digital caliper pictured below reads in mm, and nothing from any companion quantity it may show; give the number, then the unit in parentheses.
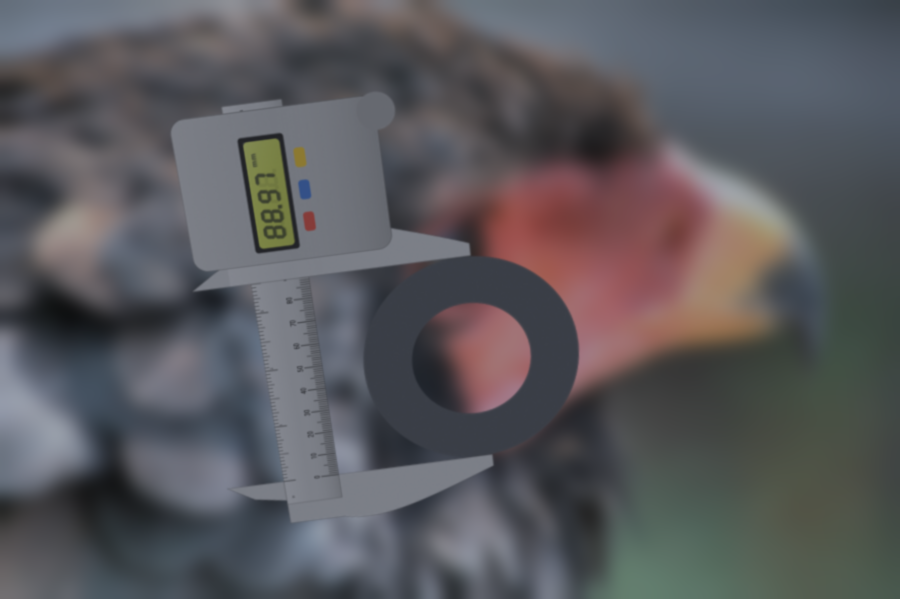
88.97 (mm)
